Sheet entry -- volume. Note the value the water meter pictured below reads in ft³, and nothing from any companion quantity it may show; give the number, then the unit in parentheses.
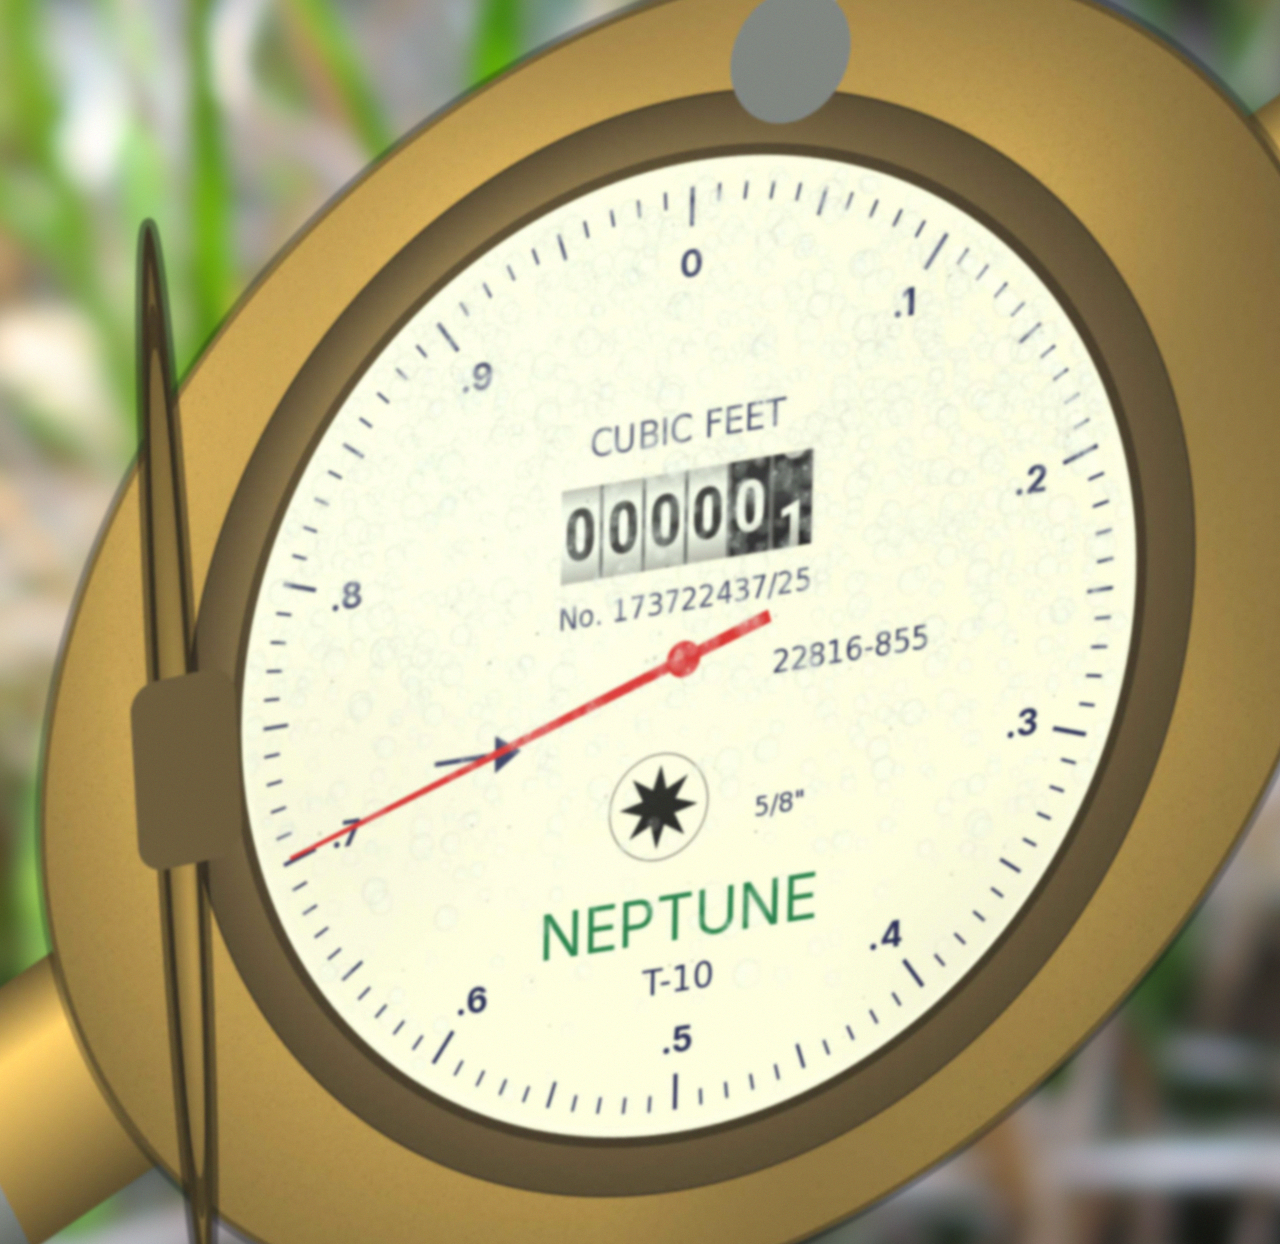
0.70 (ft³)
